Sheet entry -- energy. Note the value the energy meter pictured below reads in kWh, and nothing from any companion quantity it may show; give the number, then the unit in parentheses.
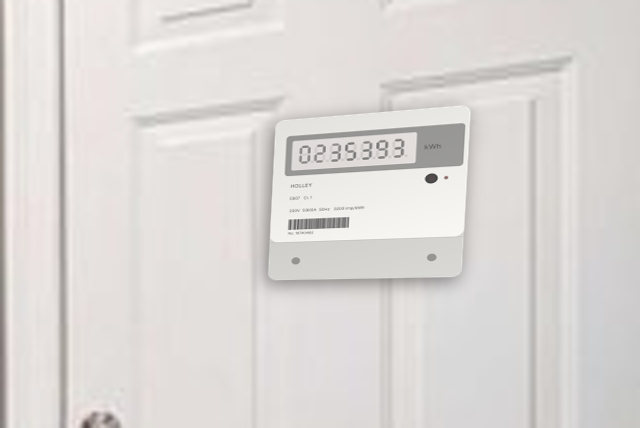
235393 (kWh)
